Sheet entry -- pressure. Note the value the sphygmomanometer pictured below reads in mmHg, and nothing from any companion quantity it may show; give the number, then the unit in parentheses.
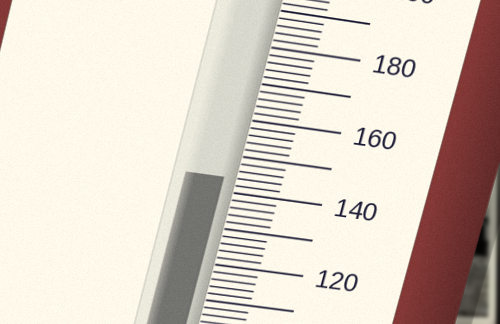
144 (mmHg)
